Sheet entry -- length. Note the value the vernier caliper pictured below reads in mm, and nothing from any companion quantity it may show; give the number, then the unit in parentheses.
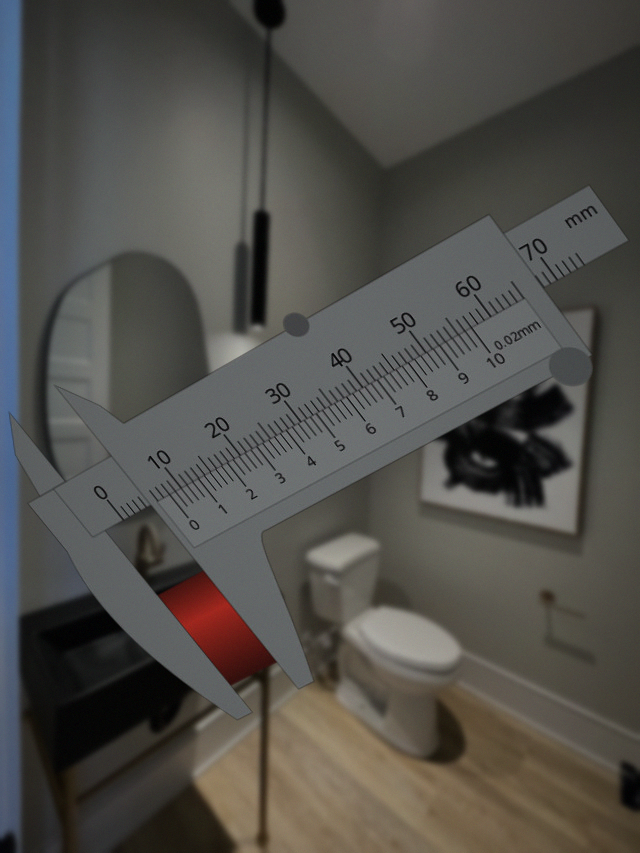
8.0 (mm)
